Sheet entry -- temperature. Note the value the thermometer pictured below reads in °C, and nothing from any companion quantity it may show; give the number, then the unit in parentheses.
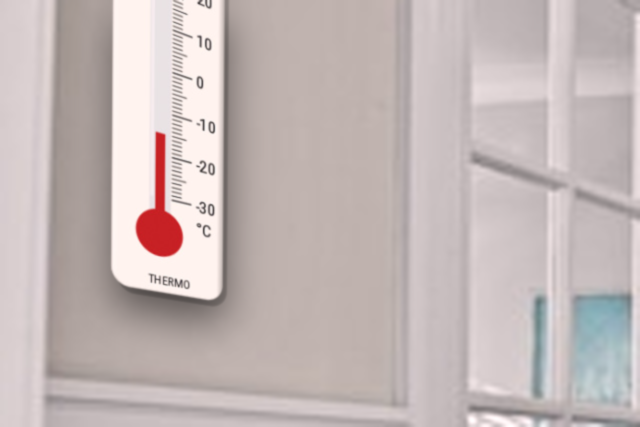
-15 (°C)
